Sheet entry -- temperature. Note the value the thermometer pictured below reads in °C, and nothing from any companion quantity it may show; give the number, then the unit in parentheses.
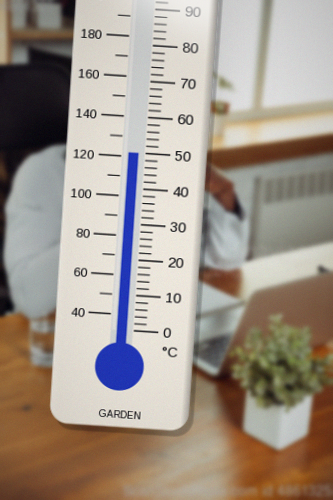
50 (°C)
